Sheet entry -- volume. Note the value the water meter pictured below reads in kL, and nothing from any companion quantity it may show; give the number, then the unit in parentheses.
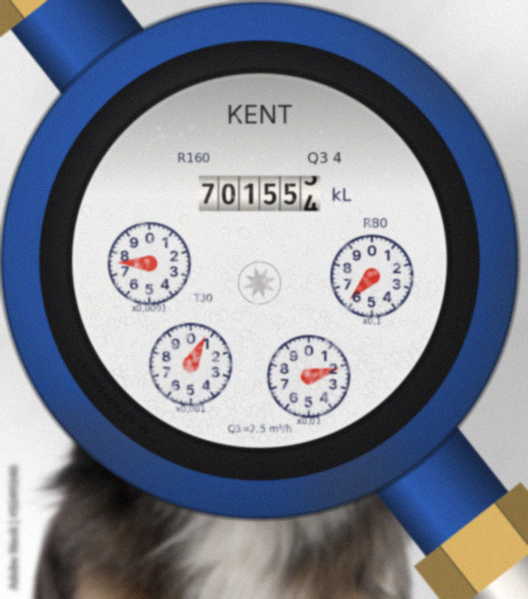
701553.6207 (kL)
